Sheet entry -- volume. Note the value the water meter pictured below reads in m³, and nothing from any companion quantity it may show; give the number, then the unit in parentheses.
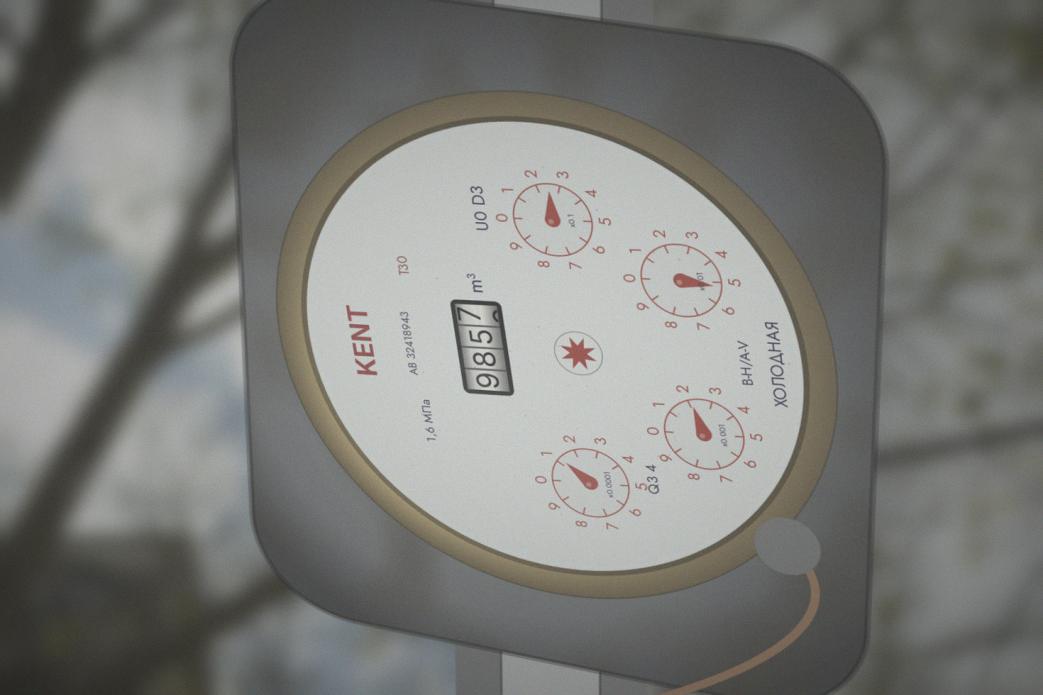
9857.2521 (m³)
